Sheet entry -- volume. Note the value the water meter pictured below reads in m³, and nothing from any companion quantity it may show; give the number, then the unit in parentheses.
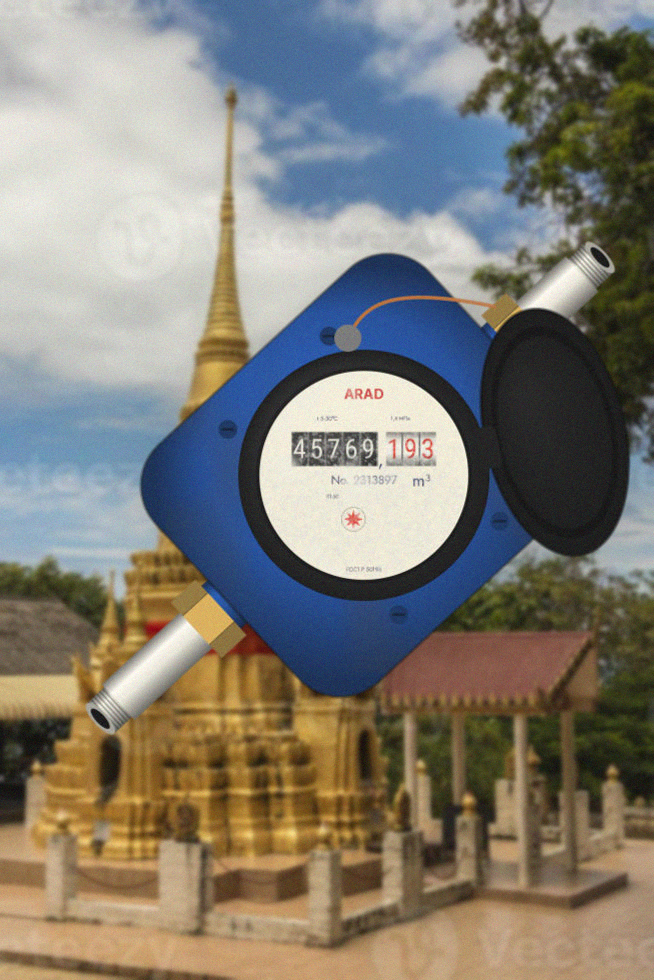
45769.193 (m³)
